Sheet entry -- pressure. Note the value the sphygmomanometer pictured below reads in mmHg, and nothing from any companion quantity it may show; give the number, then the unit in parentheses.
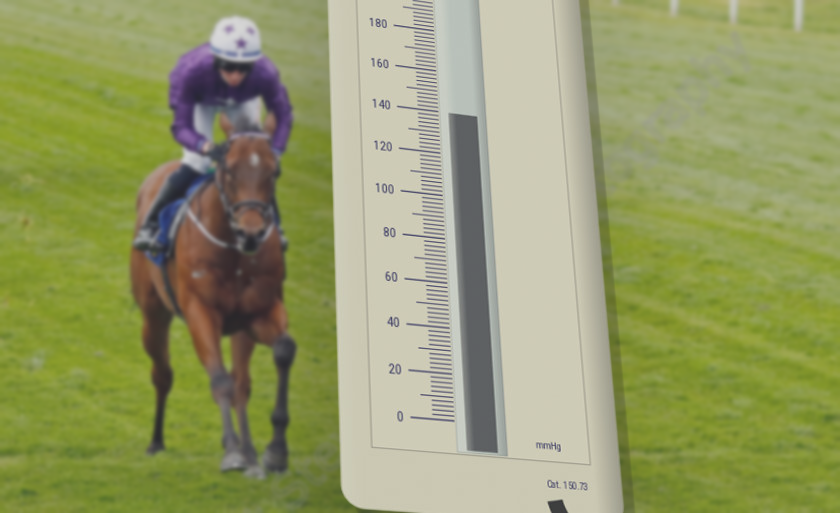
140 (mmHg)
